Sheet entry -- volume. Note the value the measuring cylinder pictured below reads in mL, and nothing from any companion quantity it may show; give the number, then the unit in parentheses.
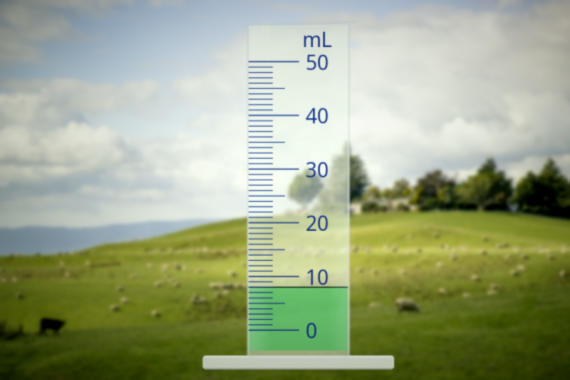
8 (mL)
